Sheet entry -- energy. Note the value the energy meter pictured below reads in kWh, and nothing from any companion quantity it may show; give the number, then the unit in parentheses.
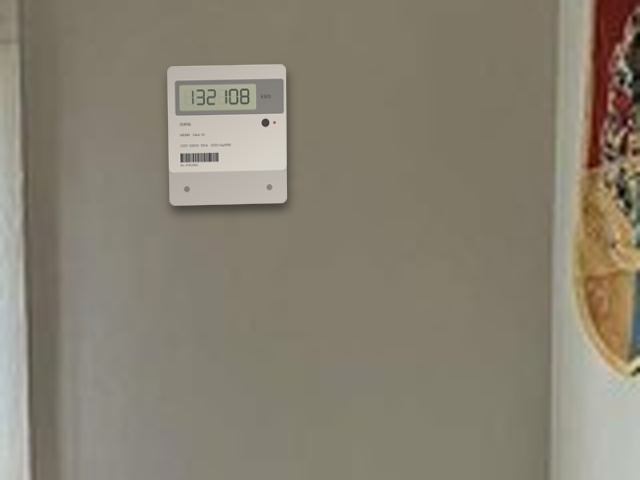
132108 (kWh)
